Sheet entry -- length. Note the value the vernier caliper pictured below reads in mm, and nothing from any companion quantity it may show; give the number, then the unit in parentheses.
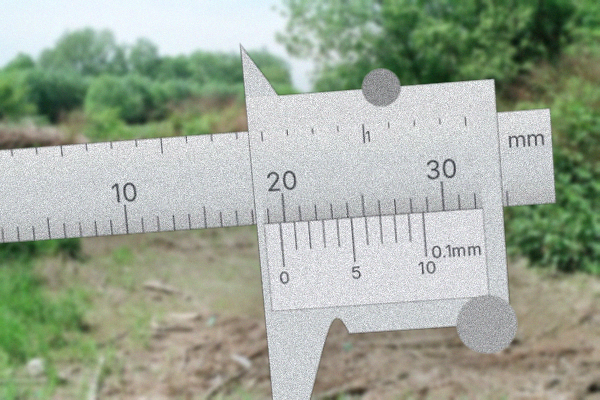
19.7 (mm)
